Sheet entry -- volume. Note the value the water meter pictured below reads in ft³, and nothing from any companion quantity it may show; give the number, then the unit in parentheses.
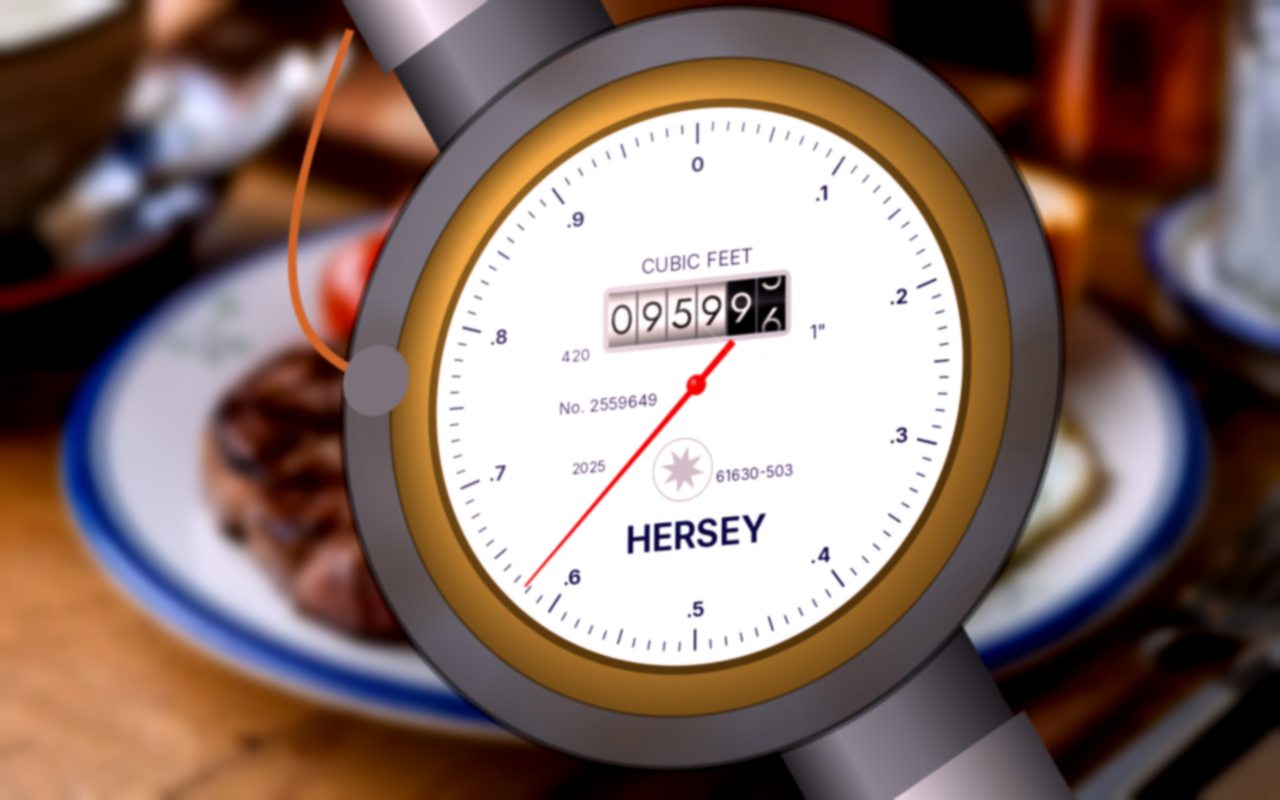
95995.62 (ft³)
